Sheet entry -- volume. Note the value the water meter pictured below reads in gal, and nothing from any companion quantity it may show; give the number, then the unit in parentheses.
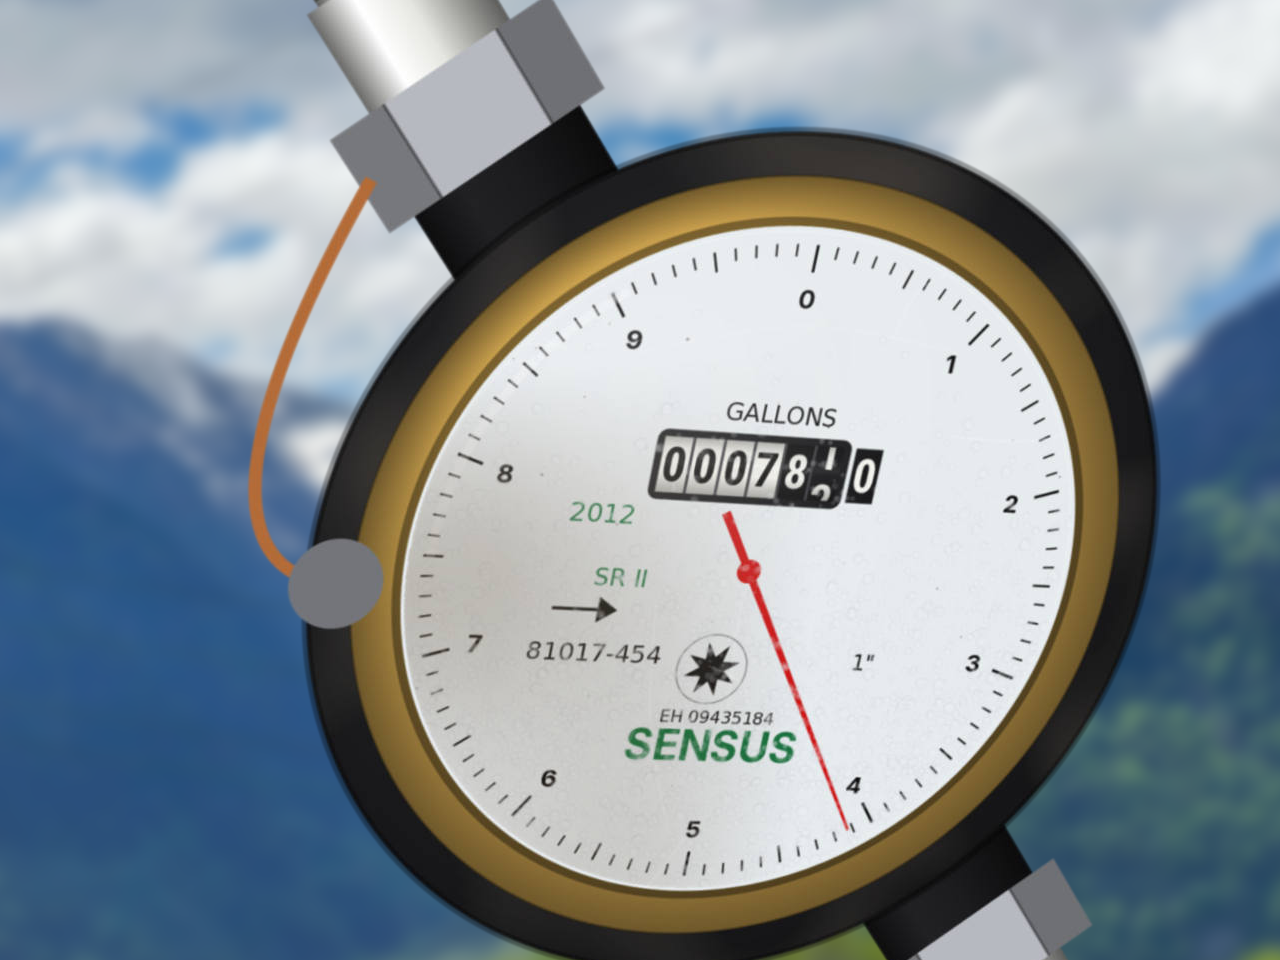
7814.1 (gal)
